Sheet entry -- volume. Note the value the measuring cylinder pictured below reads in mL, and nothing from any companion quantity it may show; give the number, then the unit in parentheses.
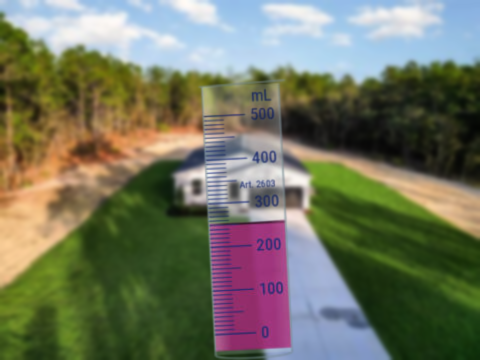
250 (mL)
